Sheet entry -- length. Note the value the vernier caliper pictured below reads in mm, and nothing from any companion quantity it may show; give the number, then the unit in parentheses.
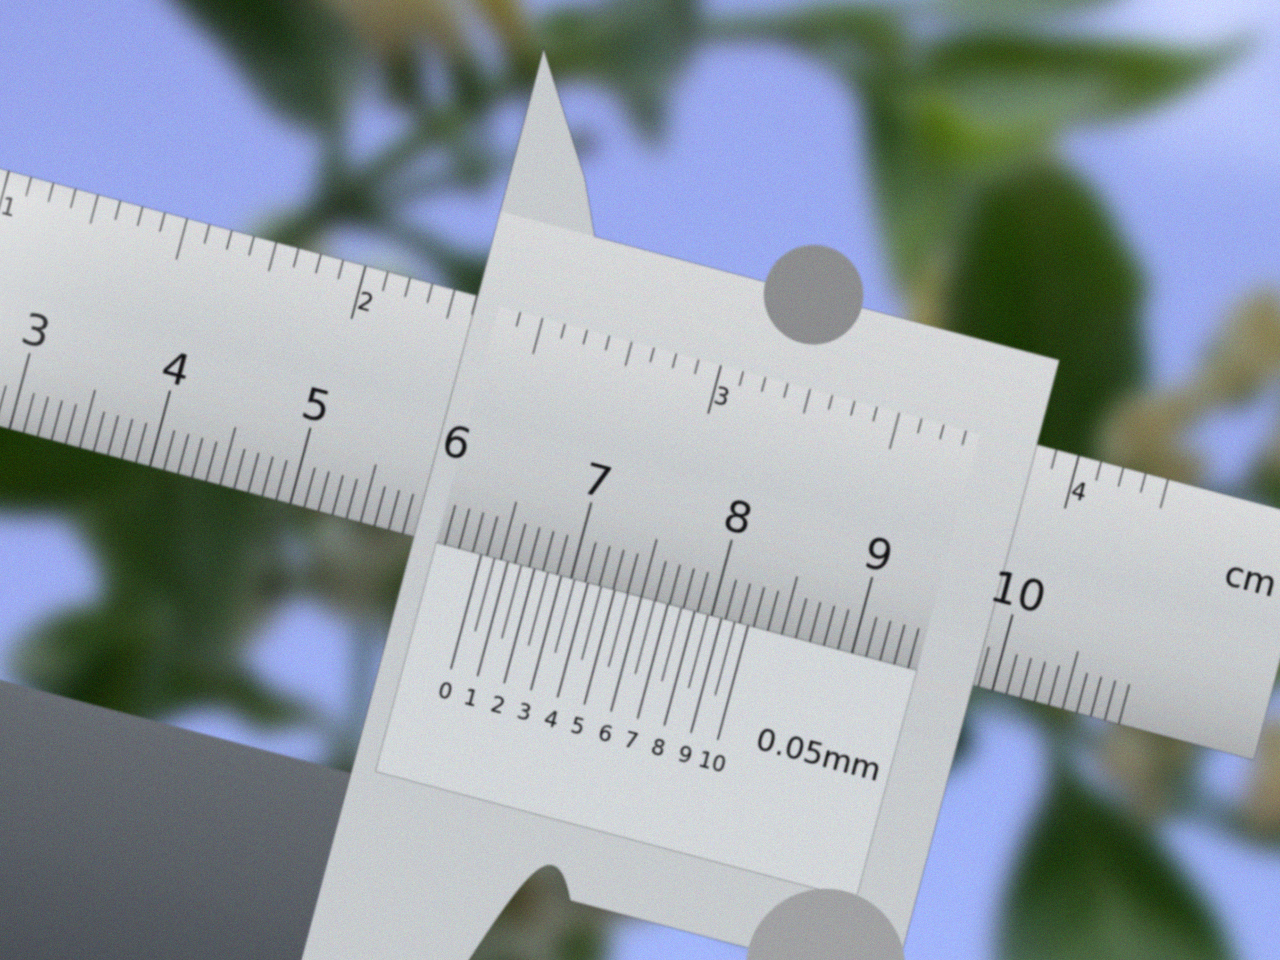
63.6 (mm)
